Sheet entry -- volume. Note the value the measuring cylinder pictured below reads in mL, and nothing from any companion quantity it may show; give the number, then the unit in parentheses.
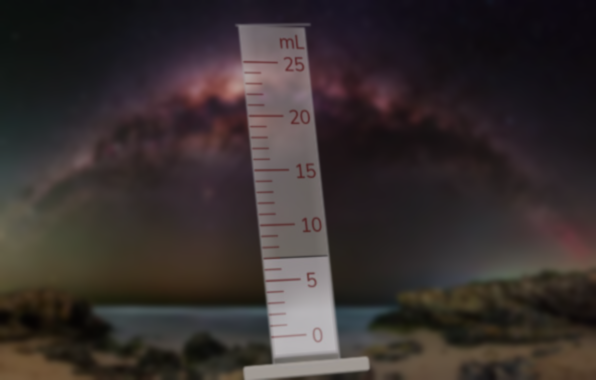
7 (mL)
